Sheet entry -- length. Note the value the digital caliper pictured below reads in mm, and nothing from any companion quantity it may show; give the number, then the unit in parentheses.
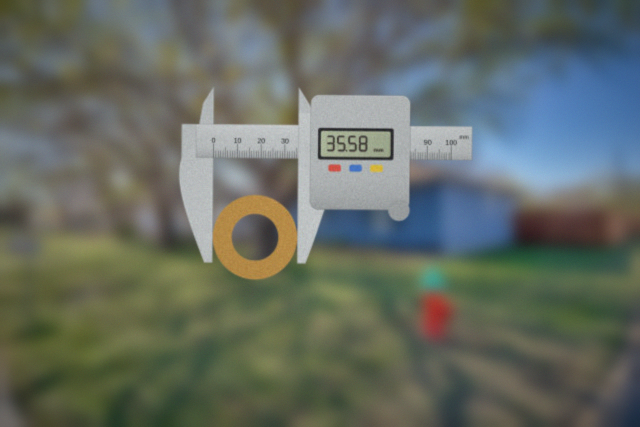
35.58 (mm)
